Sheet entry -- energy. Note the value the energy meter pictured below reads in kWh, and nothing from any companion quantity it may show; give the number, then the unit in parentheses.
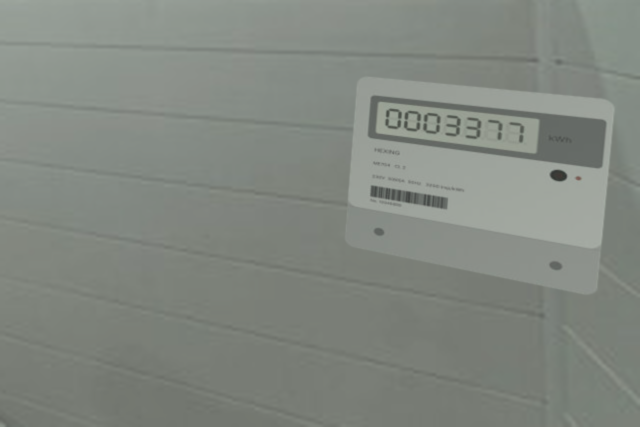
3377 (kWh)
